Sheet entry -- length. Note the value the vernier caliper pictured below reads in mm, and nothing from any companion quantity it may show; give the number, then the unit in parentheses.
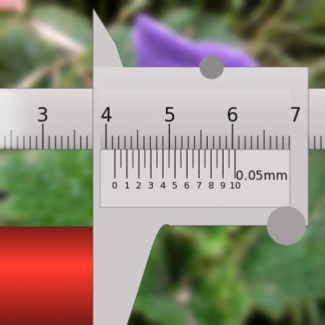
41.4 (mm)
